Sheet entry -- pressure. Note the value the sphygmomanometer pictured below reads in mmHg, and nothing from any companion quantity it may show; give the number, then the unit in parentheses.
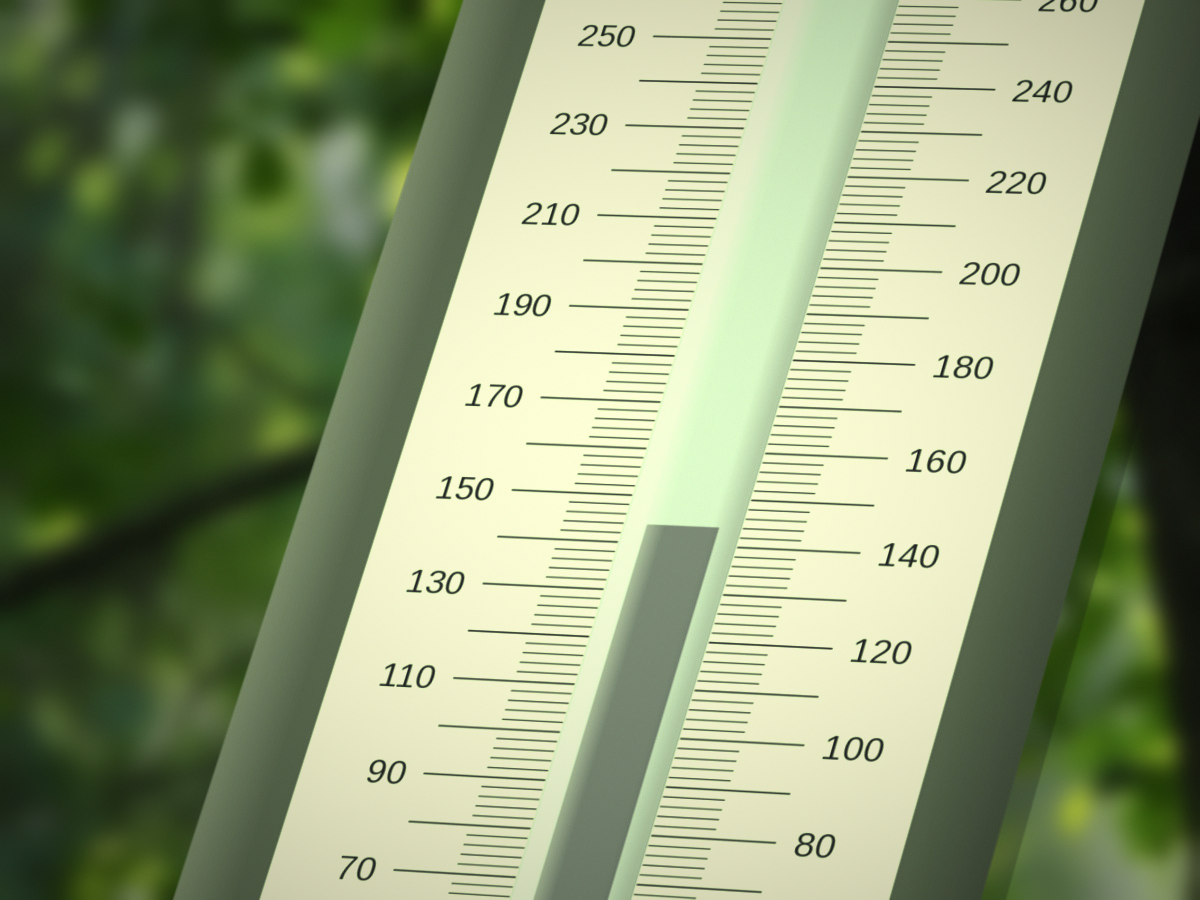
144 (mmHg)
